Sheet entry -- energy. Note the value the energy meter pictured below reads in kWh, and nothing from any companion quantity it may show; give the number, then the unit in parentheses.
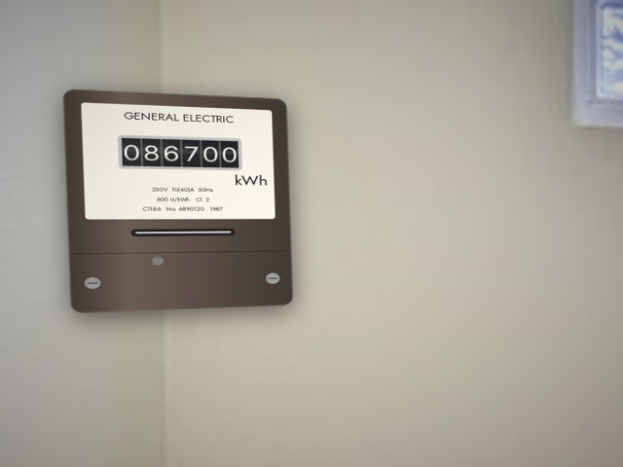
86700 (kWh)
